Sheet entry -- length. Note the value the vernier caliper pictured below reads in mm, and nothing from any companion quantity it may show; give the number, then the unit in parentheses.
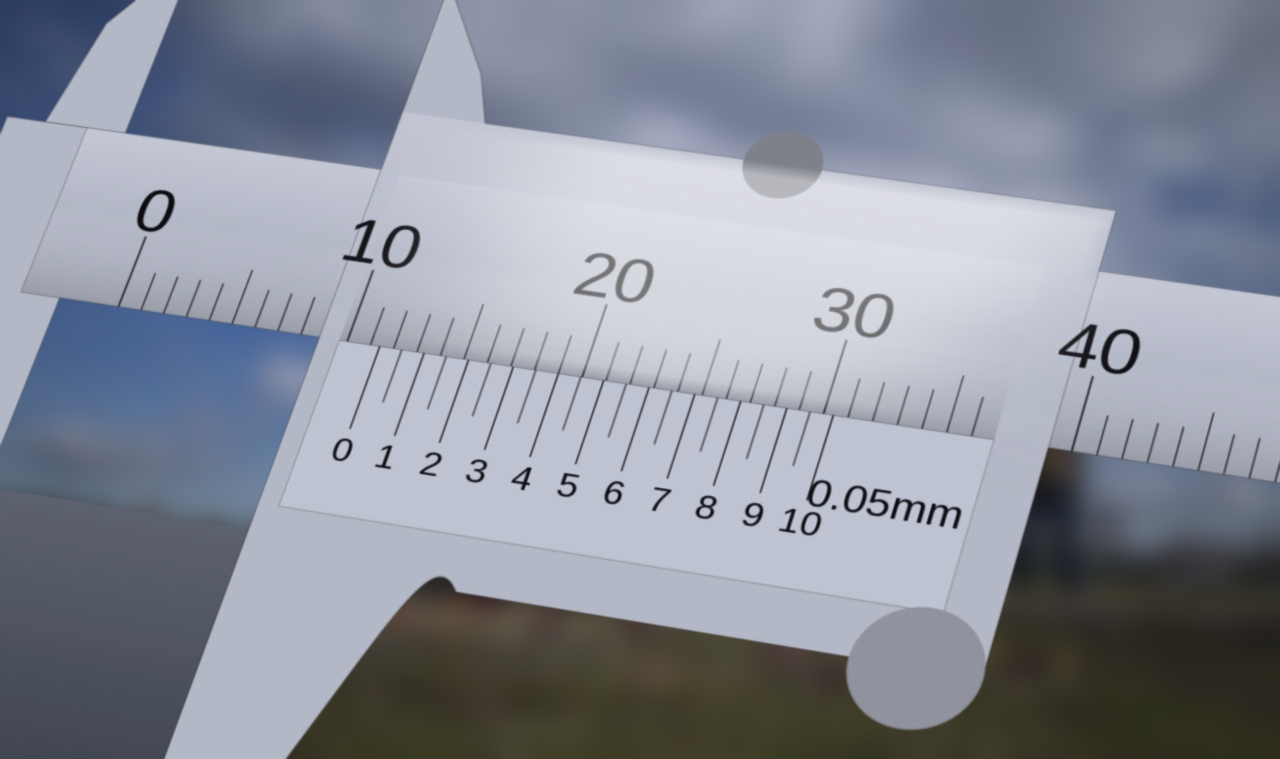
11.4 (mm)
